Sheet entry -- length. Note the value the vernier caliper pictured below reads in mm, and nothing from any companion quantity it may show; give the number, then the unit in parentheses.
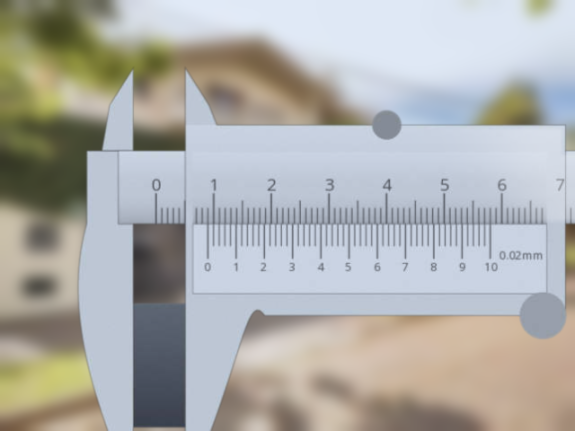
9.0 (mm)
